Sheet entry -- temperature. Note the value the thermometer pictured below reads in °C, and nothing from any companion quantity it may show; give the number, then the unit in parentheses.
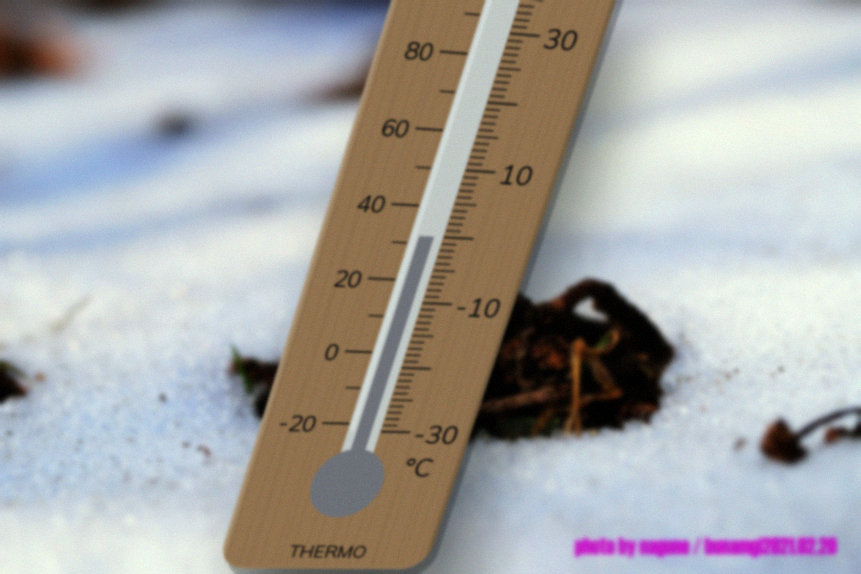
0 (°C)
